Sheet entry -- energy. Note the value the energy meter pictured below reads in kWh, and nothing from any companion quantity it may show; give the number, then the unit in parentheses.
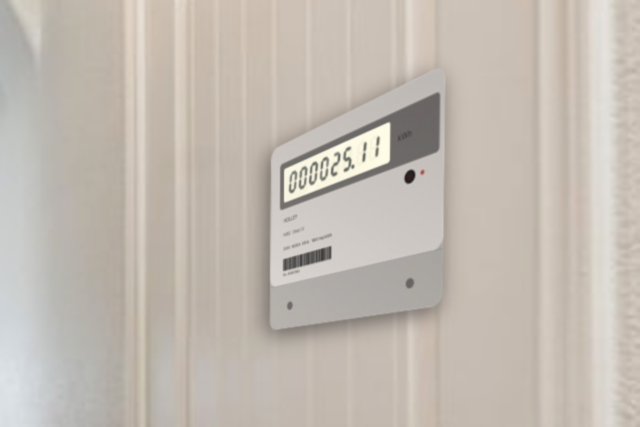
25.11 (kWh)
